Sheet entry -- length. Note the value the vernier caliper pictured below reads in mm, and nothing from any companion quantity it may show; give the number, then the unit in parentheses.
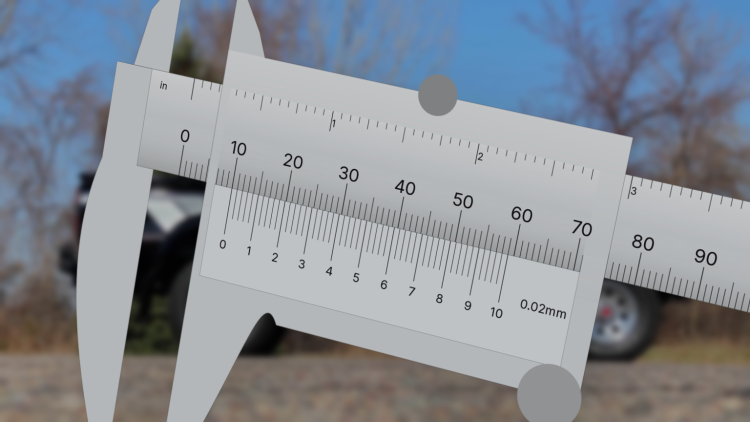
10.0 (mm)
